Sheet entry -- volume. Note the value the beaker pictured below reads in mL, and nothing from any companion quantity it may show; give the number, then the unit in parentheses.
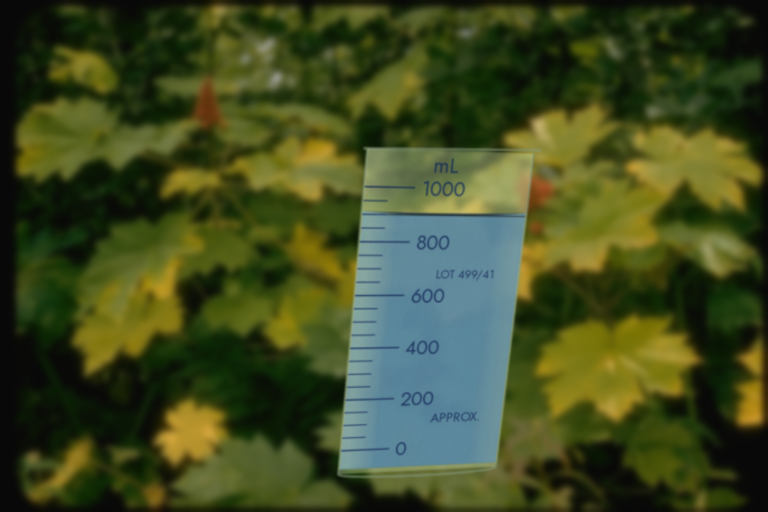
900 (mL)
